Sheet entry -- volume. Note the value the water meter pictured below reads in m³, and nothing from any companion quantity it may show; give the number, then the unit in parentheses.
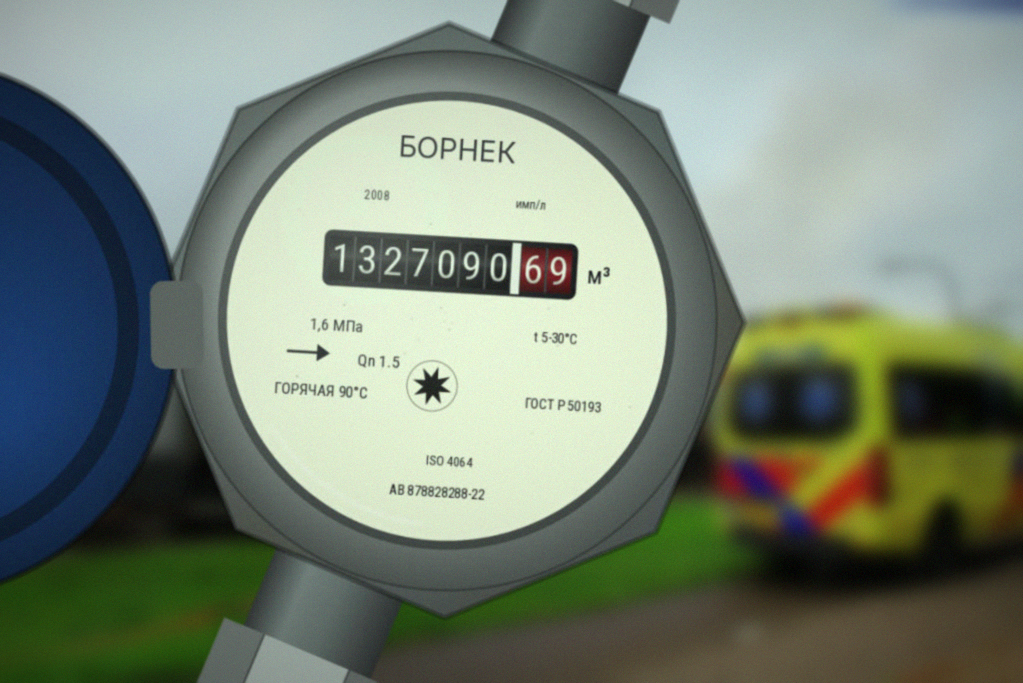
1327090.69 (m³)
